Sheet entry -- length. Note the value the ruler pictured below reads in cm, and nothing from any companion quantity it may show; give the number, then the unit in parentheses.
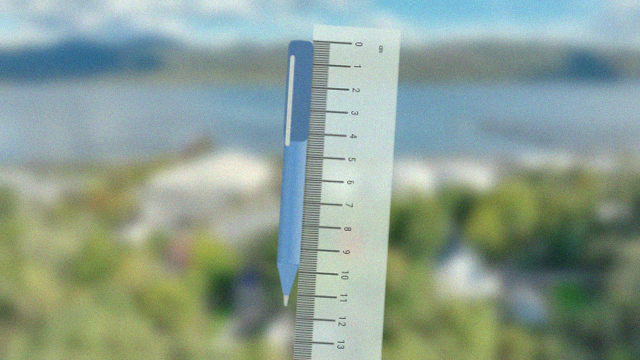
11.5 (cm)
